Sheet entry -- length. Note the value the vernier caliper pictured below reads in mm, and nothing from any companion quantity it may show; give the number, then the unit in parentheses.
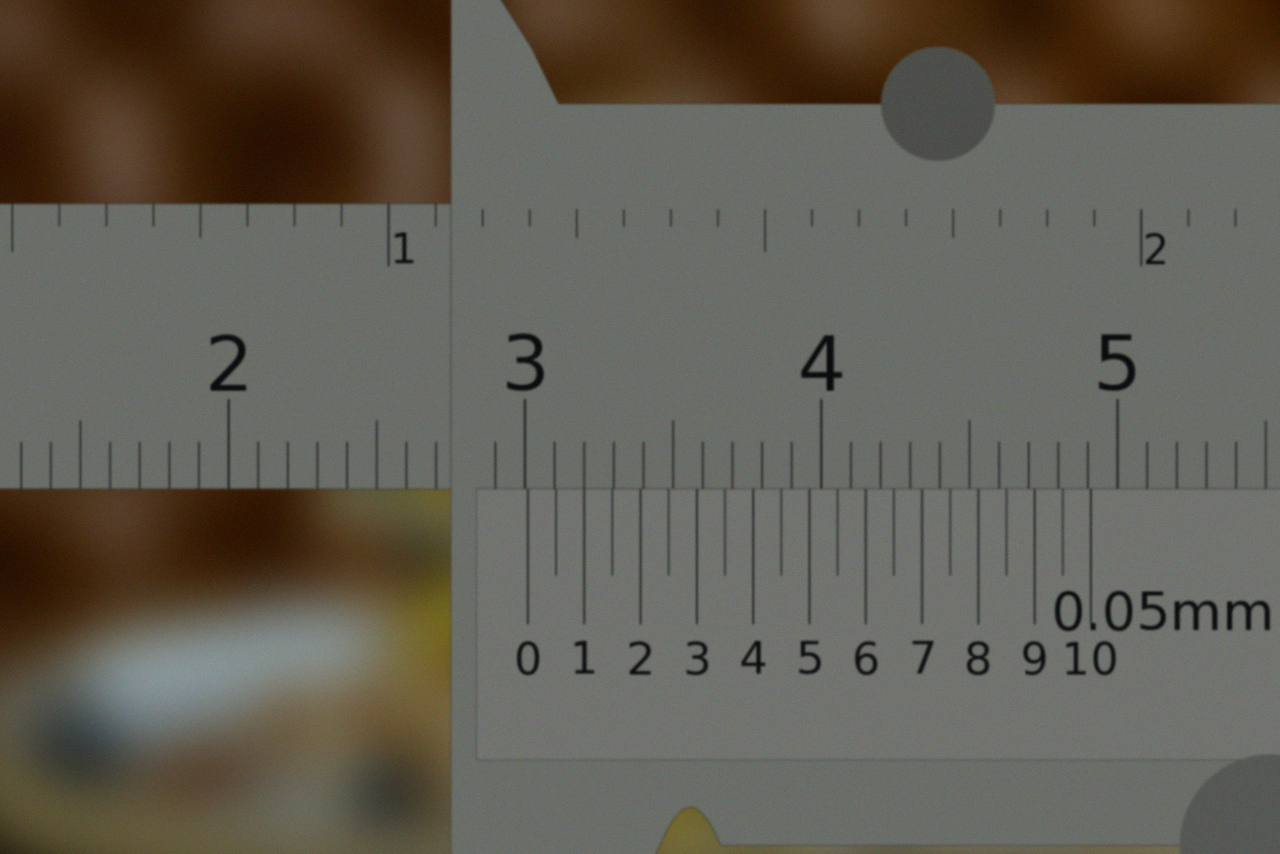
30.1 (mm)
